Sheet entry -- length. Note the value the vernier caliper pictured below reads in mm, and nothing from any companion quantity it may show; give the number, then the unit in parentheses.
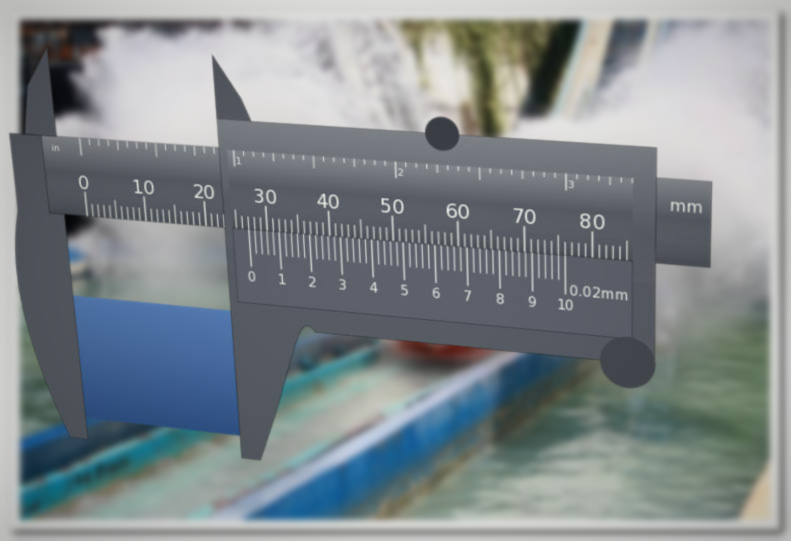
27.0 (mm)
